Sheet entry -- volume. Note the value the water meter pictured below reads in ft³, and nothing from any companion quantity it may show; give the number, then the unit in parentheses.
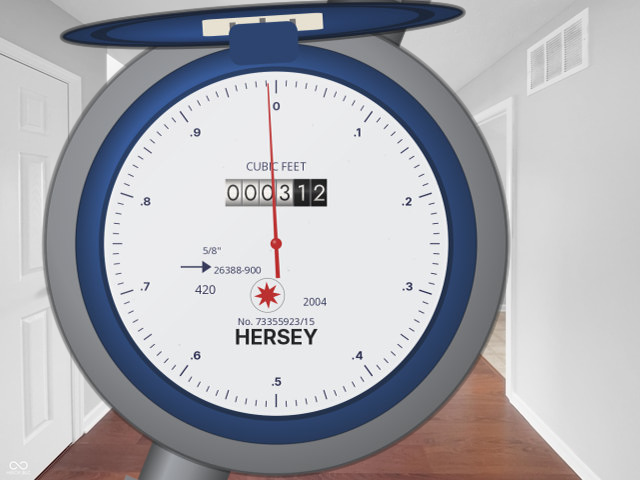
311.99 (ft³)
